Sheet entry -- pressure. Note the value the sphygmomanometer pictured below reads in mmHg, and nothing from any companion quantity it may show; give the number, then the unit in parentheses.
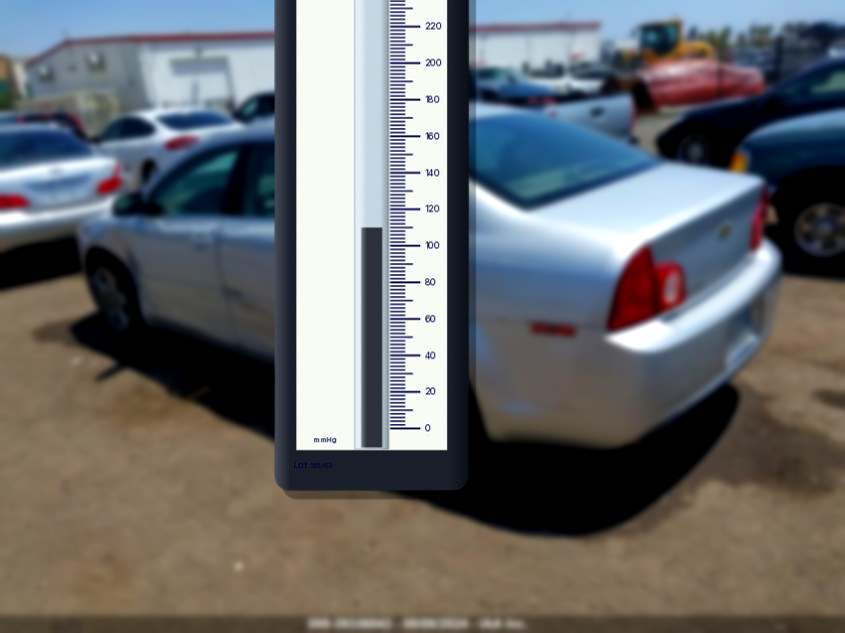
110 (mmHg)
